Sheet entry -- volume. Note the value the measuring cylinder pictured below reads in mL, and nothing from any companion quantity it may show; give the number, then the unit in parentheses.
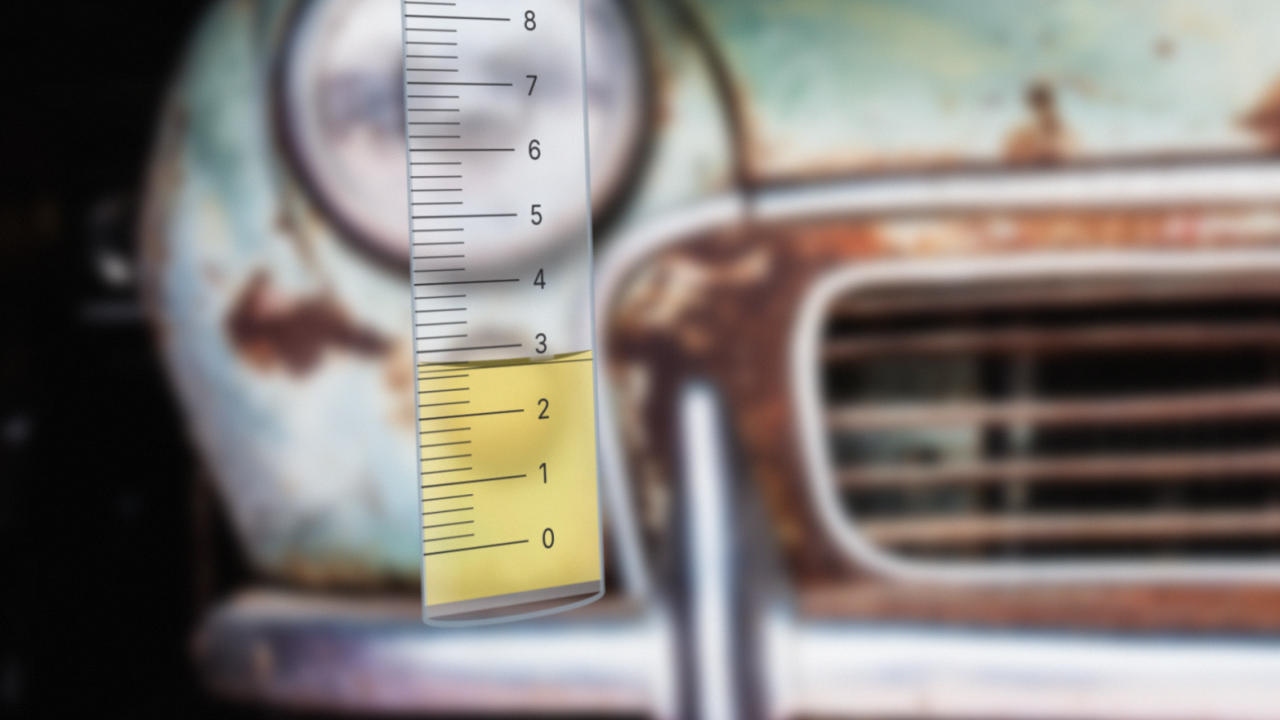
2.7 (mL)
